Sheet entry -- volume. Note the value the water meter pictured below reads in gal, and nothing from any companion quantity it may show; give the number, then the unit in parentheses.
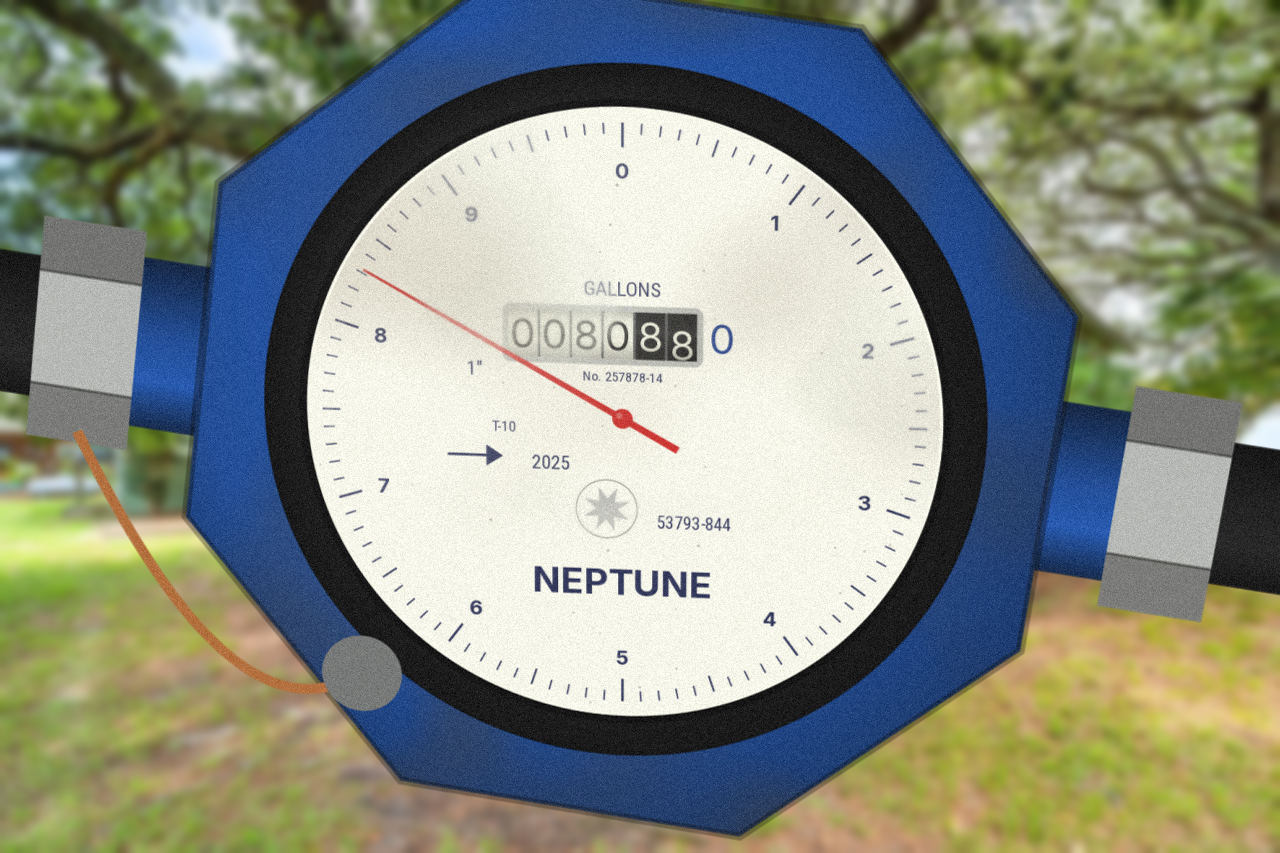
80878.3 (gal)
